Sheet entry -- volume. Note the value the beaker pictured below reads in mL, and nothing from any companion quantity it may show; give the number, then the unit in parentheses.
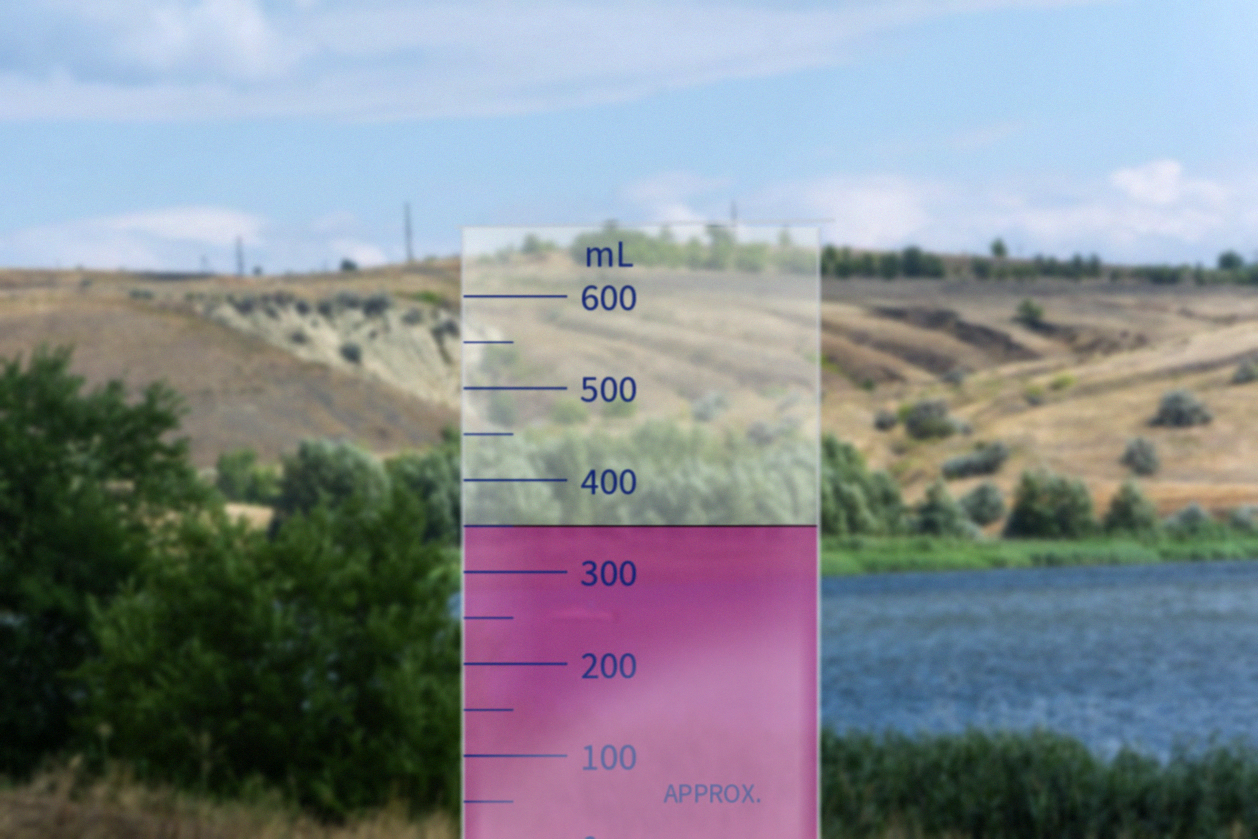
350 (mL)
